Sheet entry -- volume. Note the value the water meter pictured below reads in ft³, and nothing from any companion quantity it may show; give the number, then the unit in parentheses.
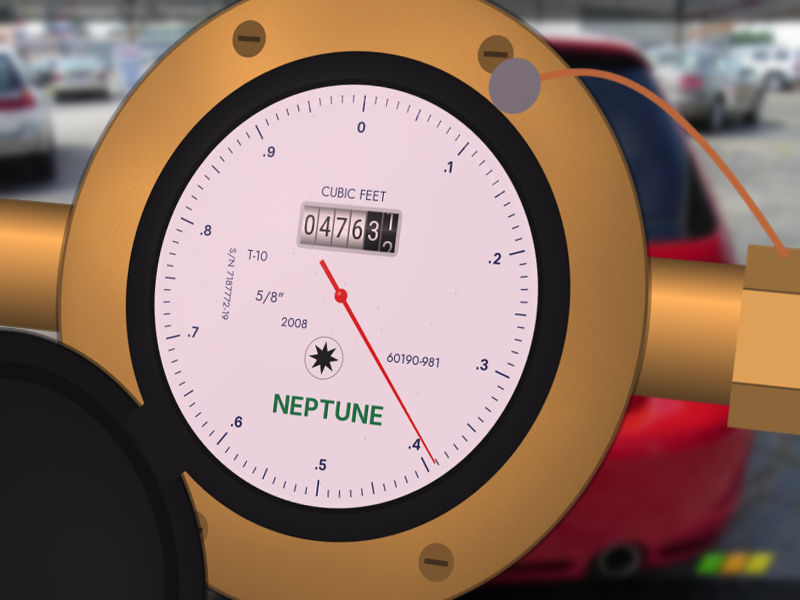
47631.39 (ft³)
